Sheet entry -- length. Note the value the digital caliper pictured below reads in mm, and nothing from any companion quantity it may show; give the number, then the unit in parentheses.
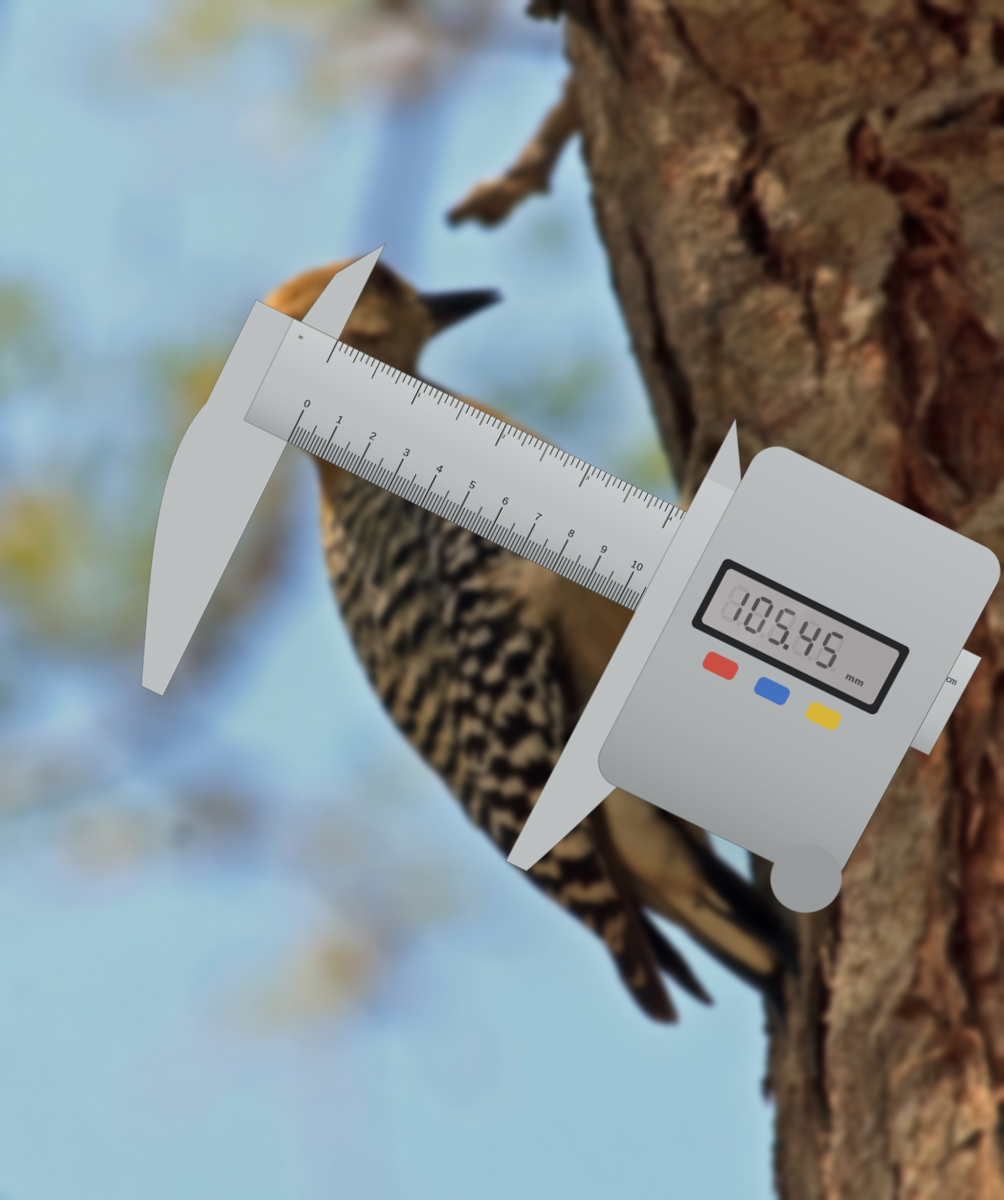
105.45 (mm)
